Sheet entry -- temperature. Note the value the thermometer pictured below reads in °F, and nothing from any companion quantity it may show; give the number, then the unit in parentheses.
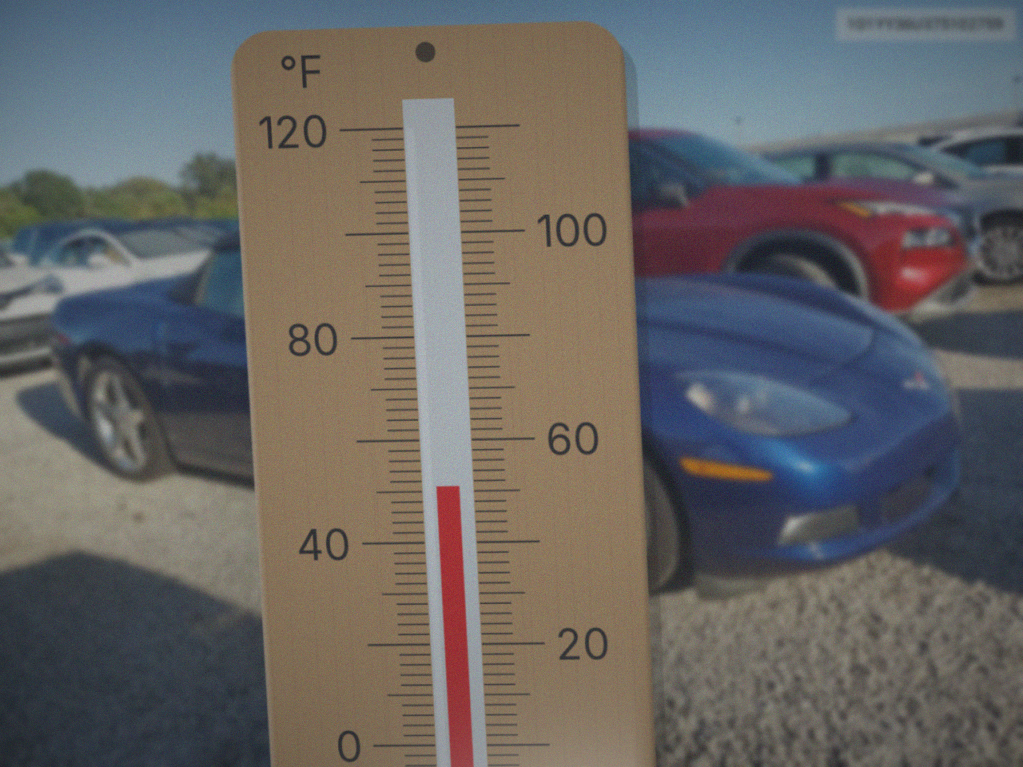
51 (°F)
